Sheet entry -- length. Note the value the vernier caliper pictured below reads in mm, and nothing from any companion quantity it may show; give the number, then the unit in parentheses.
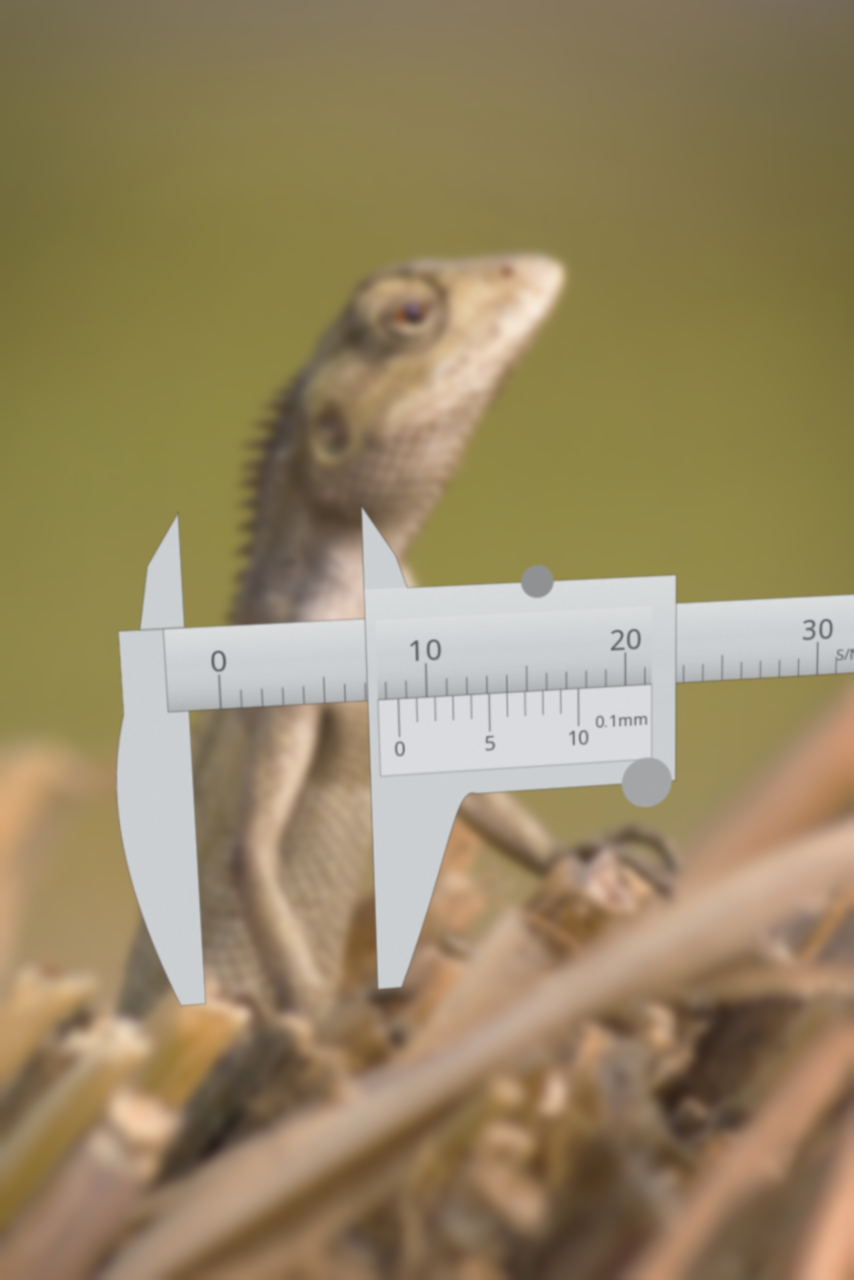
8.6 (mm)
